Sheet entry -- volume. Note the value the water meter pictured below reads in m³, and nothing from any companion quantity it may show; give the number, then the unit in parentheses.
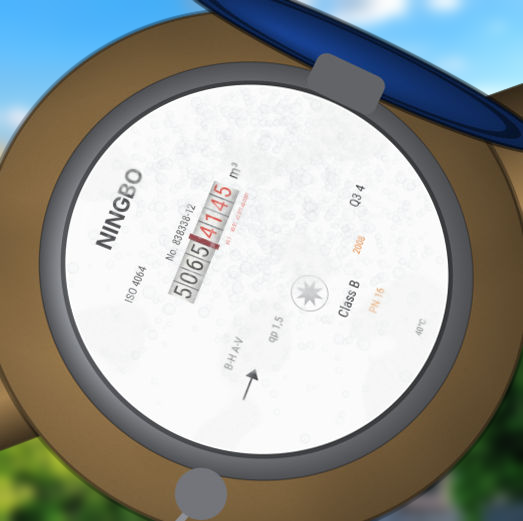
5065.4145 (m³)
